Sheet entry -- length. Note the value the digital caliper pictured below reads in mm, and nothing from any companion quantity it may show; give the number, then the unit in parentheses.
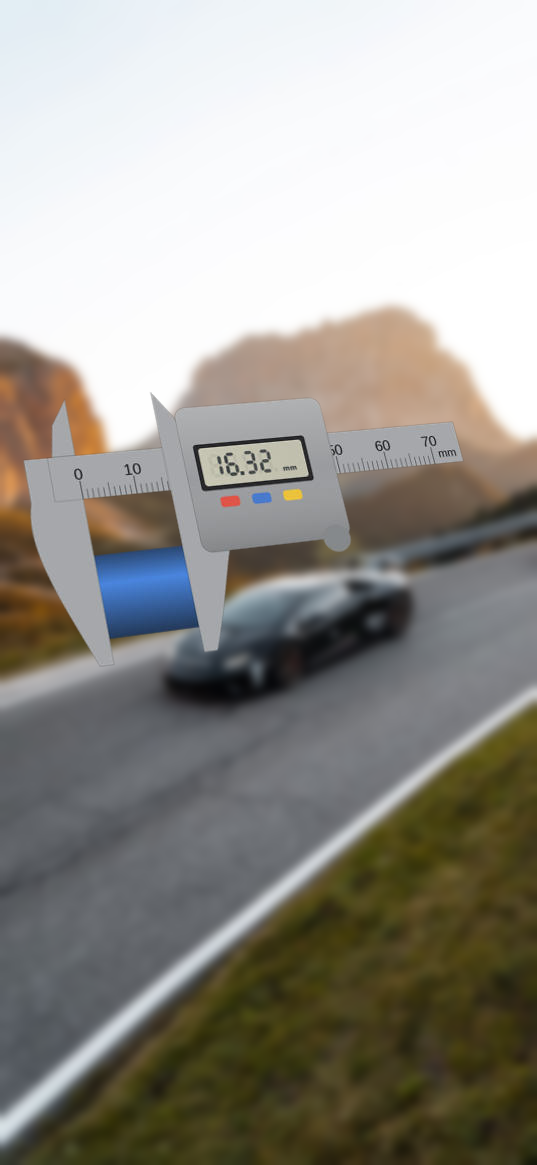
16.32 (mm)
